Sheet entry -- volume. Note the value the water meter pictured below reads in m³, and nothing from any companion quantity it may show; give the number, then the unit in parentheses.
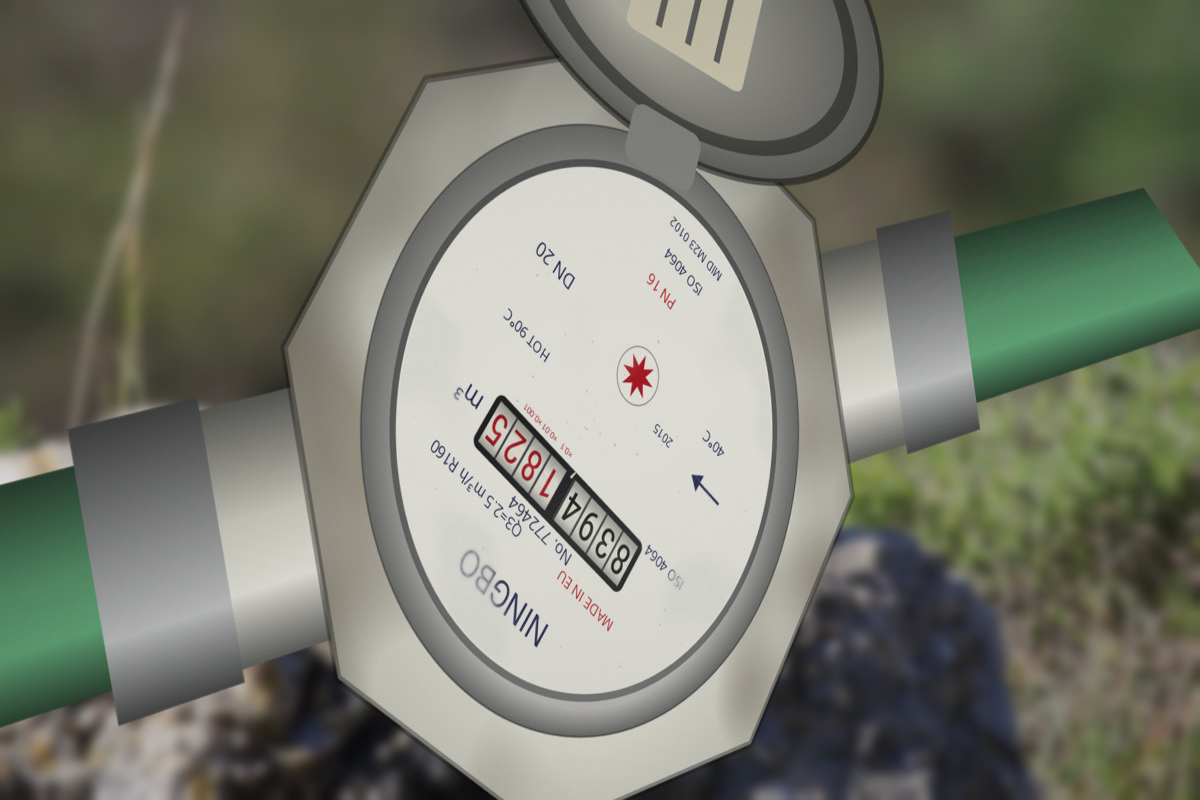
8394.1825 (m³)
